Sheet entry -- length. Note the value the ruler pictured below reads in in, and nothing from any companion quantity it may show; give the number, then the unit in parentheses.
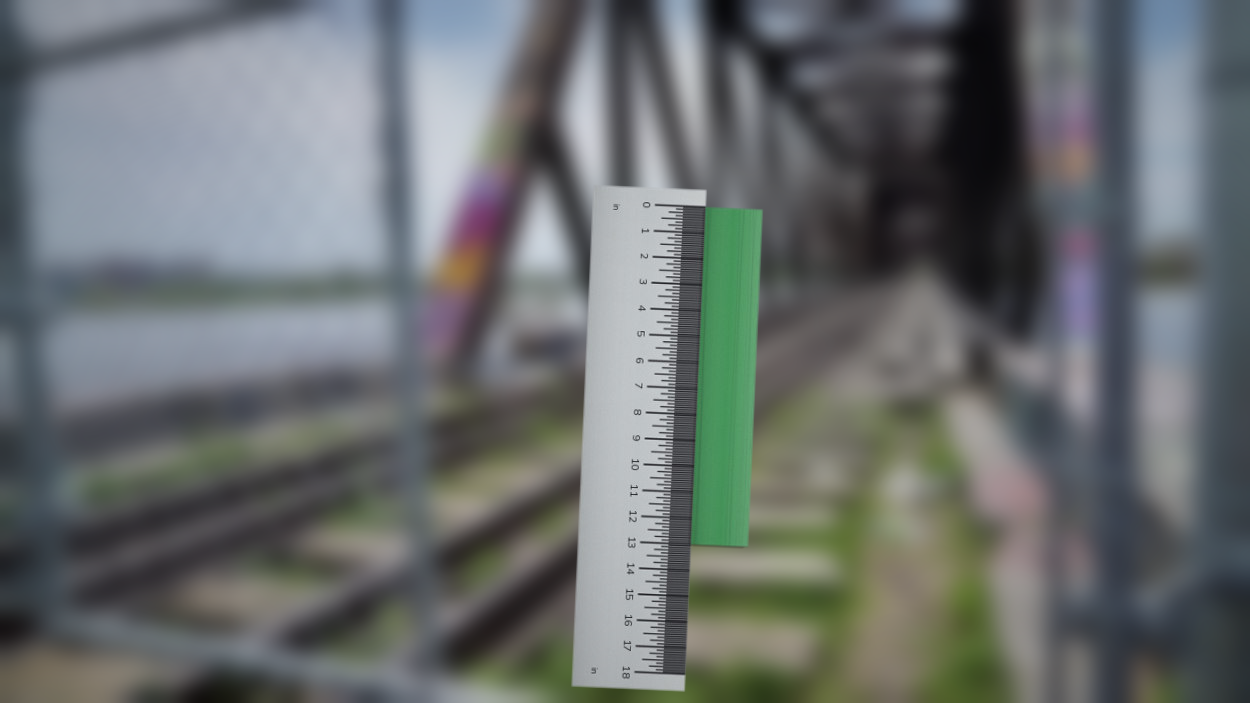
13 (in)
